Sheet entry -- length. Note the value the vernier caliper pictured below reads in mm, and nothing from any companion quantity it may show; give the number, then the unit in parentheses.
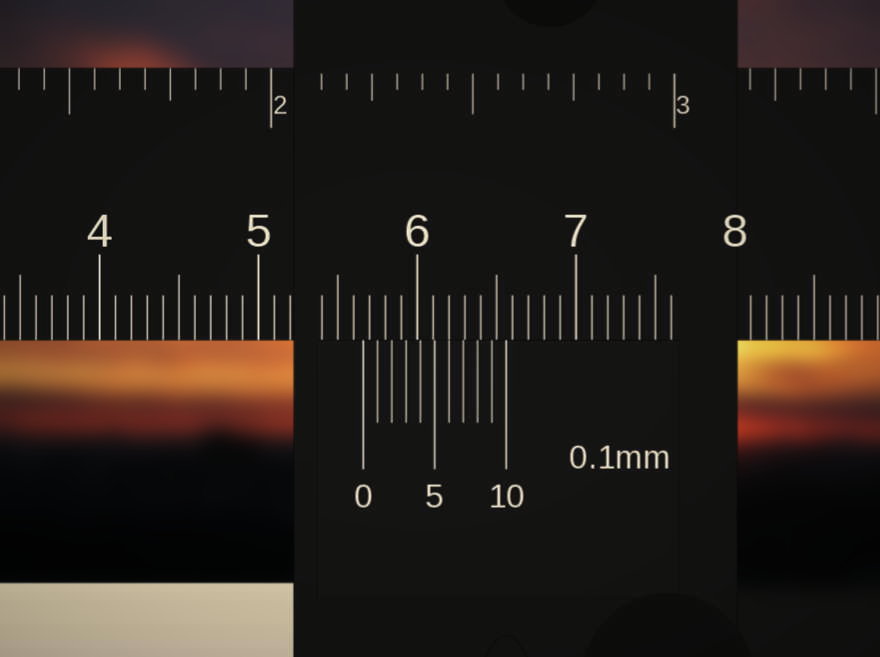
56.6 (mm)
